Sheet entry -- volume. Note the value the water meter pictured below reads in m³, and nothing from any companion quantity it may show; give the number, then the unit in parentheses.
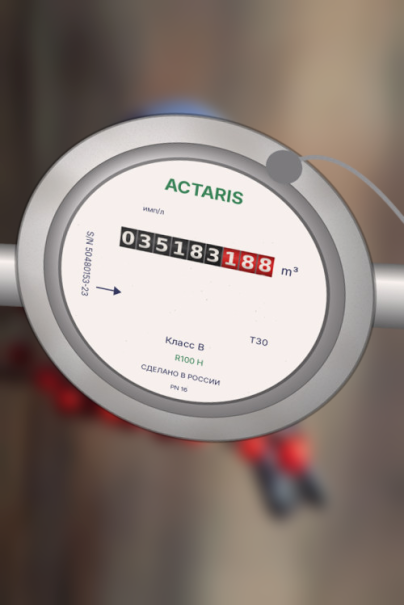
35183.188 (m³)
